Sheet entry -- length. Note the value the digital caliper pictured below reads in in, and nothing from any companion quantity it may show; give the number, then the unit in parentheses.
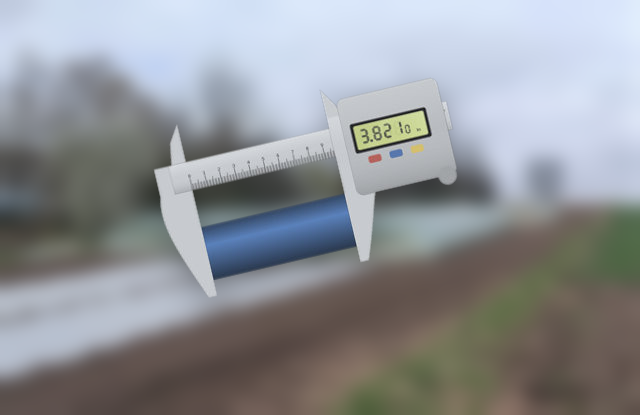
3.8210 (in)
